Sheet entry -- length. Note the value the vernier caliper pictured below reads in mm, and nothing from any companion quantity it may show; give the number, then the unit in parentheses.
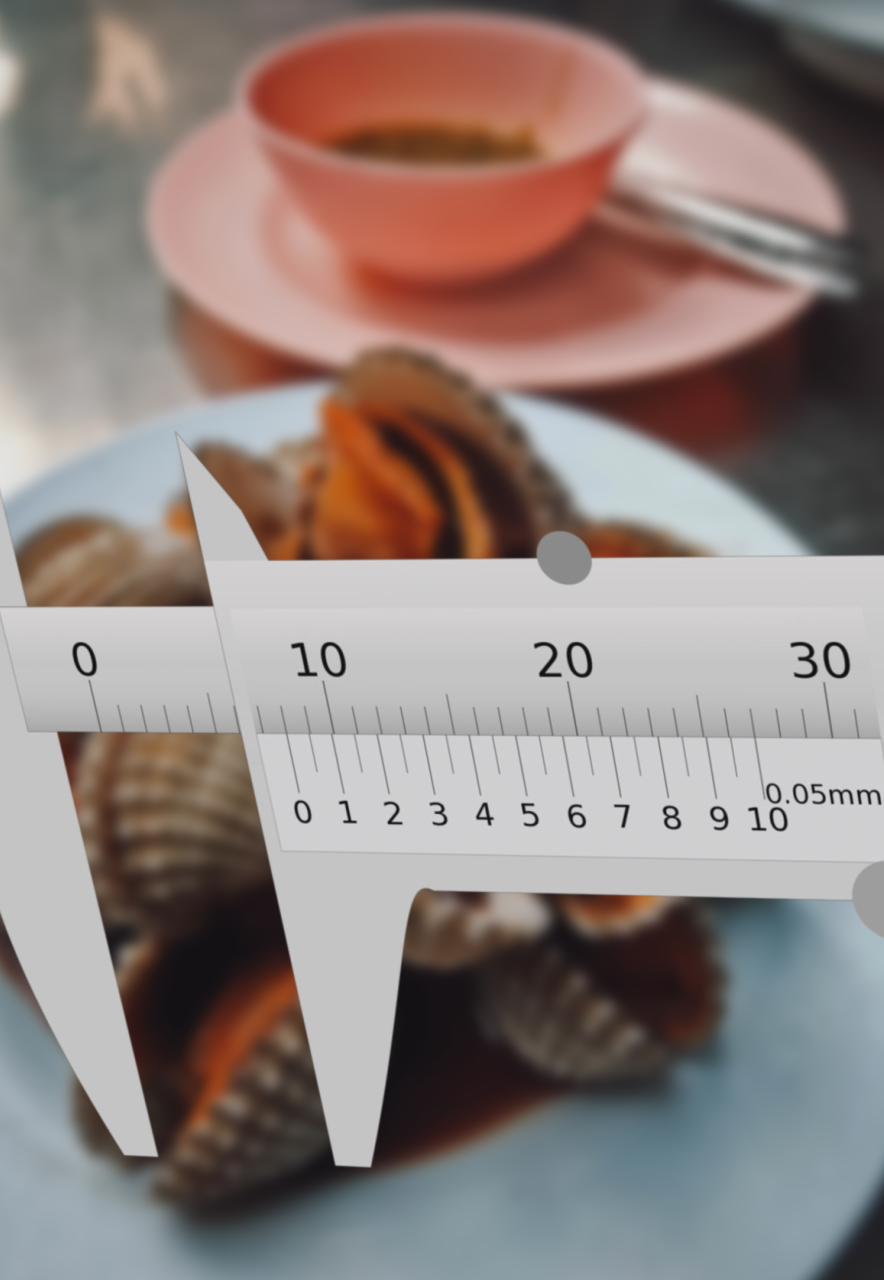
8.0 (mm)
